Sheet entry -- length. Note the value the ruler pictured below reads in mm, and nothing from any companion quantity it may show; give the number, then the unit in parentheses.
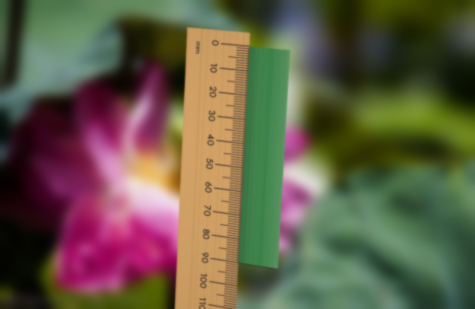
90 (mm)
